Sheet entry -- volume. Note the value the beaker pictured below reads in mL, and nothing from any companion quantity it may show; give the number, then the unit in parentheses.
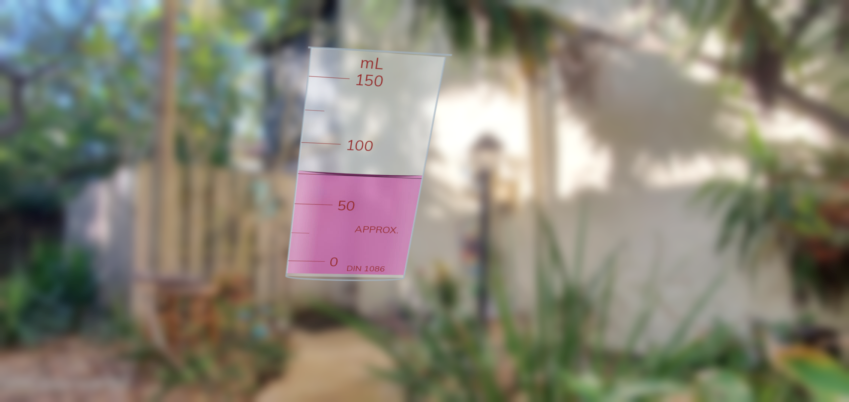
75 (mL)
